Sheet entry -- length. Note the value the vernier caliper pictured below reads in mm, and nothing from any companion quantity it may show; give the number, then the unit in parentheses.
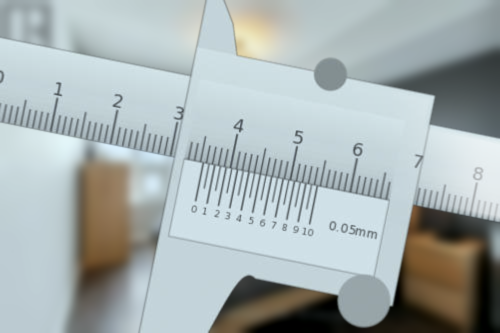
35.5 (mm)
